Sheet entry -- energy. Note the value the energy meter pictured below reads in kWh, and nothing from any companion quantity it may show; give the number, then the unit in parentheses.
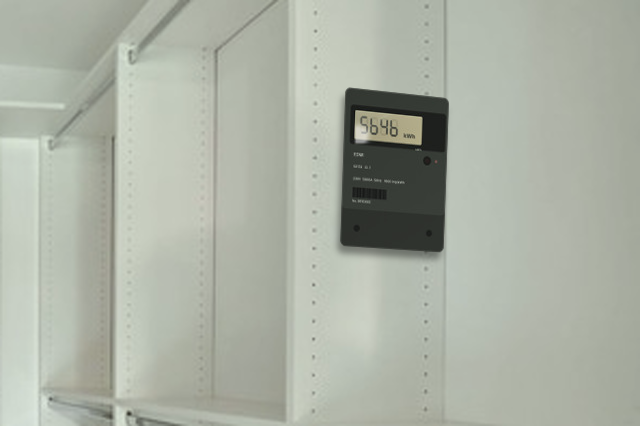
5646 (kWh)
